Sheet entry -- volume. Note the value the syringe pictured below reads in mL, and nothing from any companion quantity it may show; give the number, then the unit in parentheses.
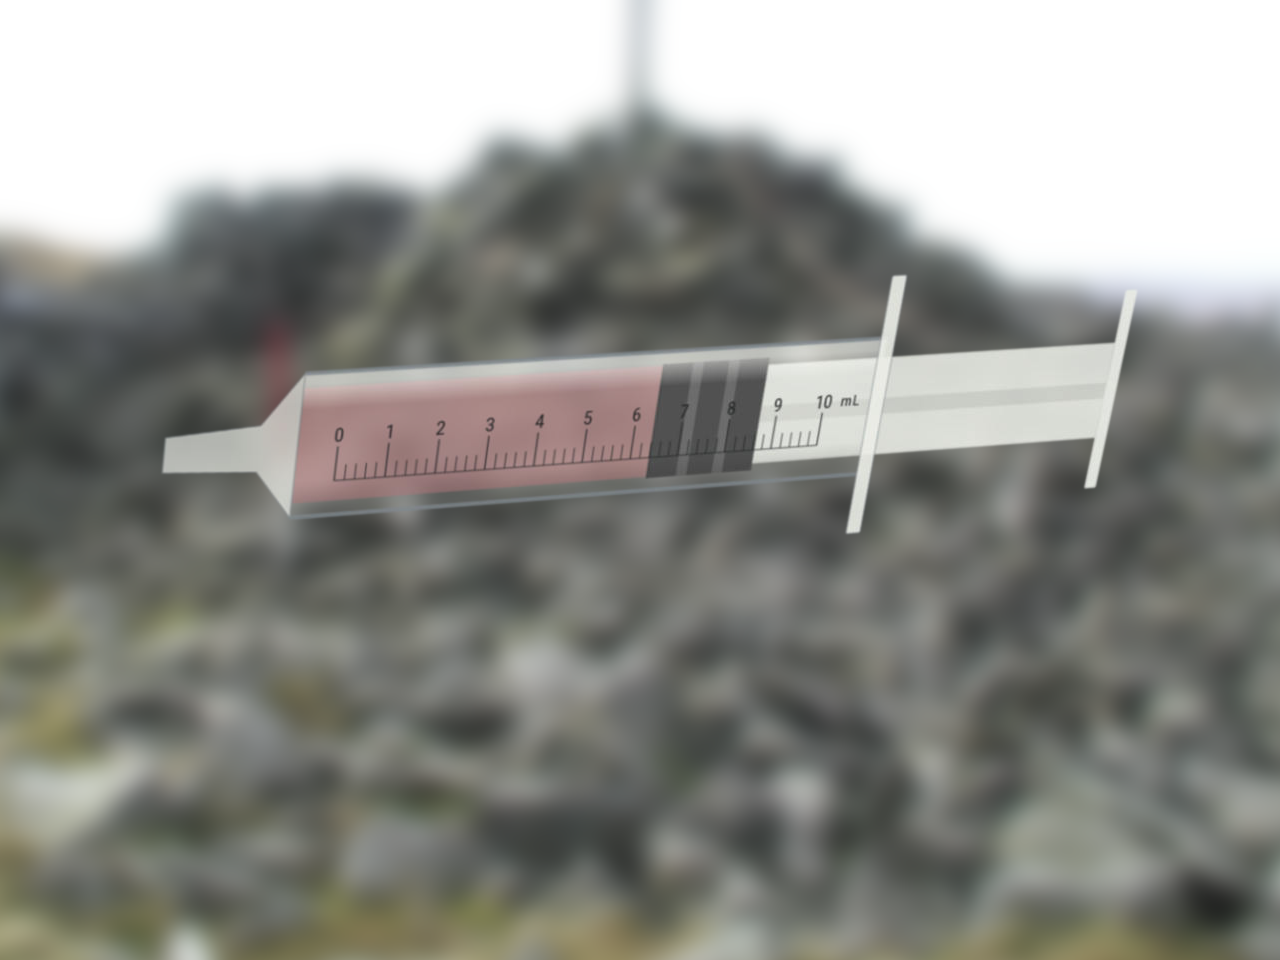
6.4 (mL)
